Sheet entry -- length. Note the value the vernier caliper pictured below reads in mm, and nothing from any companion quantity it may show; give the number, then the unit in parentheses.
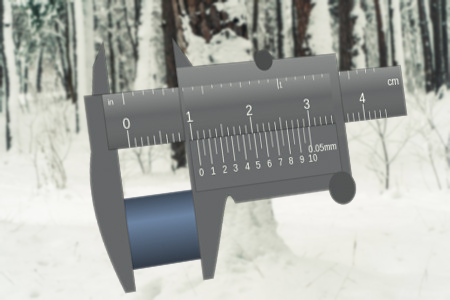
10.8 (mm)
